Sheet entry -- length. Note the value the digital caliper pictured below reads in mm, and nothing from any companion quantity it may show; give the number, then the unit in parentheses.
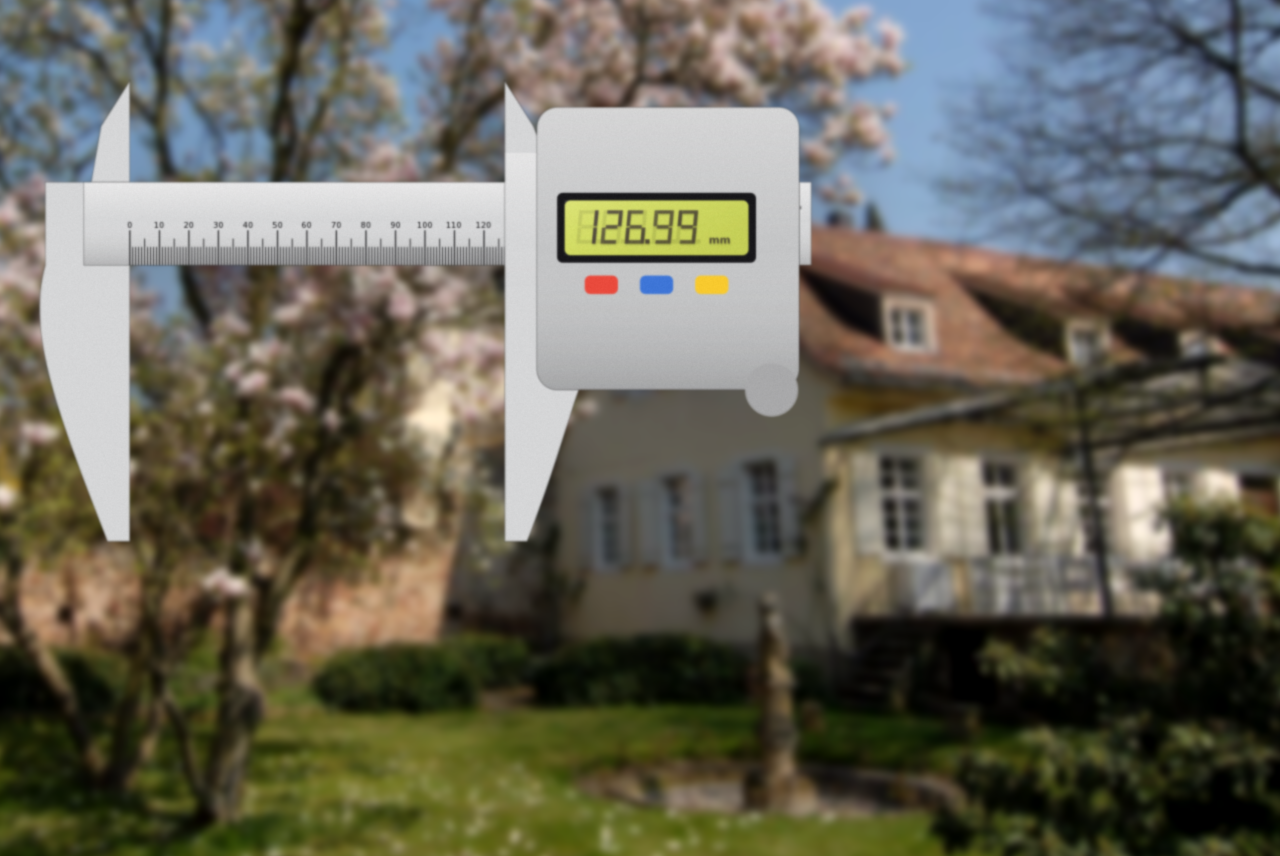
126.99 (mm)
